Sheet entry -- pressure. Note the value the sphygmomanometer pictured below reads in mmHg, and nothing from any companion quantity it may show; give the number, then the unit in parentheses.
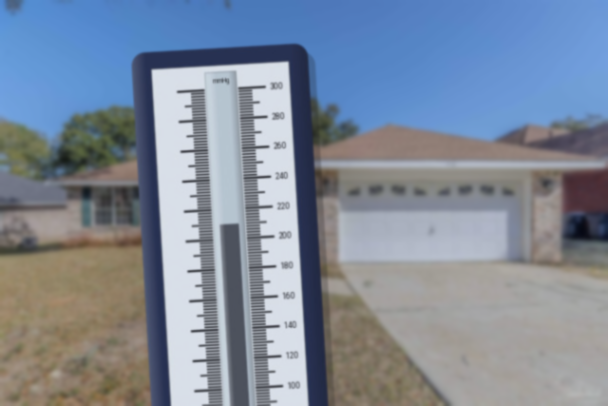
210 (mmHg)
